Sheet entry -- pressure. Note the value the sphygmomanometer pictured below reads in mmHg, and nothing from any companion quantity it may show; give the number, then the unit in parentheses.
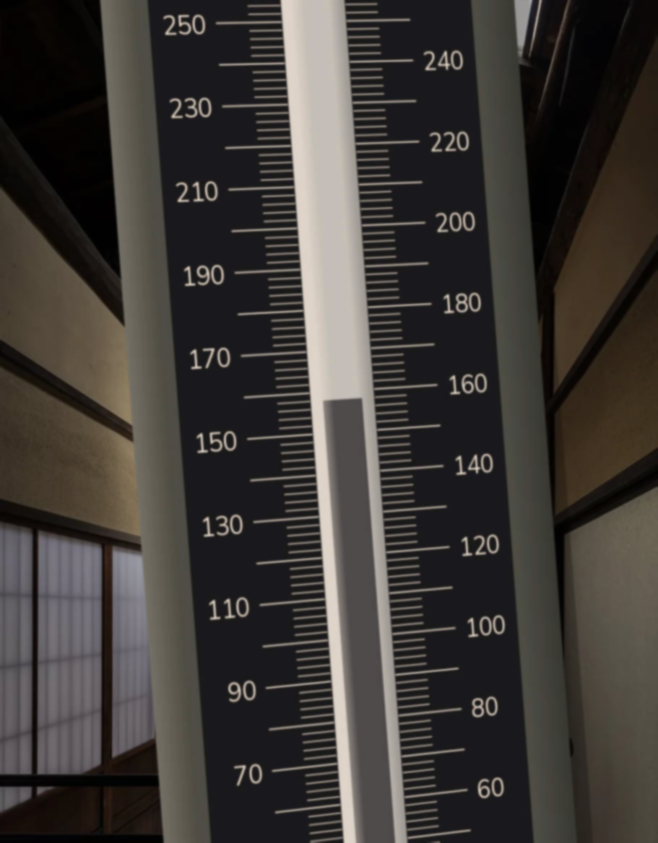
158 (mmHg)
